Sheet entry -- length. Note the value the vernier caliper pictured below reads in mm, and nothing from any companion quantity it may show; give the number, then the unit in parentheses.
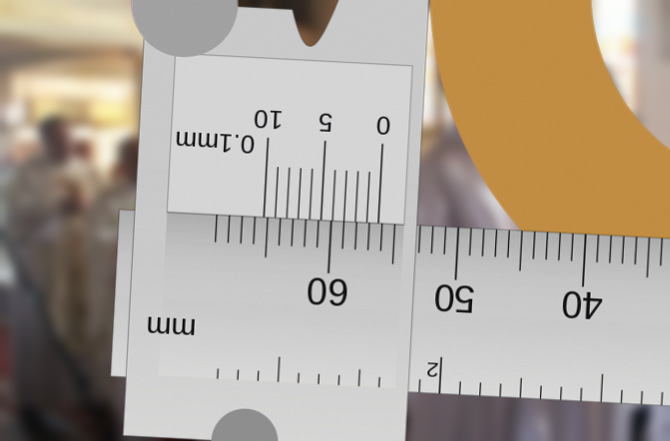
56.3 (mm)
